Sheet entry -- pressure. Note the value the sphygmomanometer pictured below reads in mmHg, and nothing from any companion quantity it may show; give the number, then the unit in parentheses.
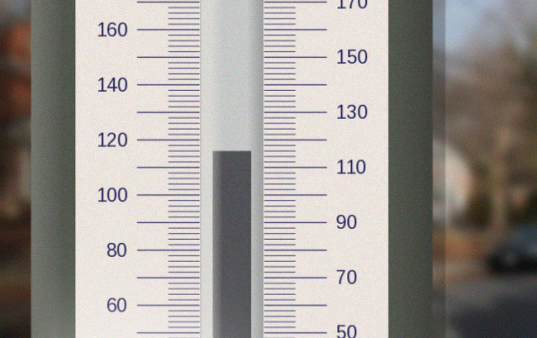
116 (mmHg)
